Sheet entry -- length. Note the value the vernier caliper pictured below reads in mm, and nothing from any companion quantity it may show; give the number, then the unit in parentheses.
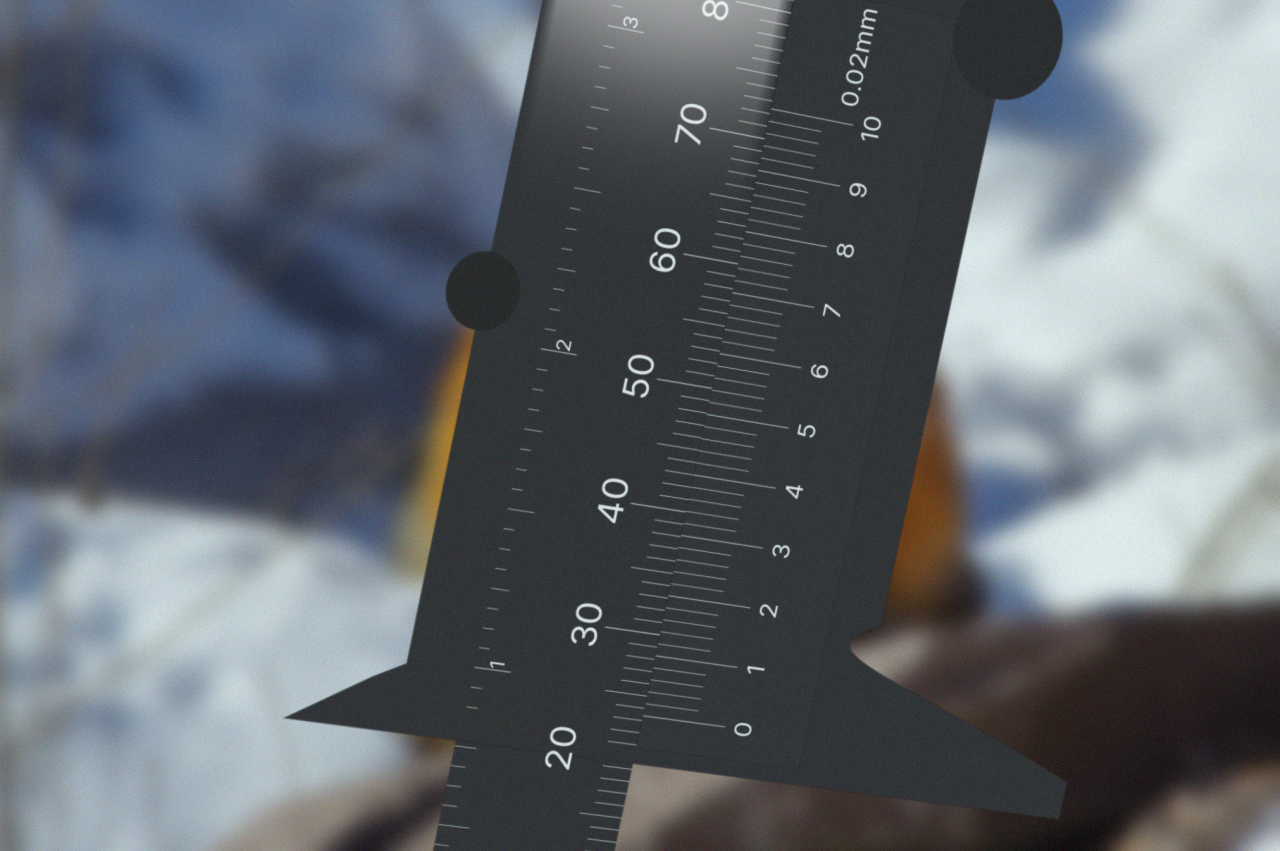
23.4 (mm)
